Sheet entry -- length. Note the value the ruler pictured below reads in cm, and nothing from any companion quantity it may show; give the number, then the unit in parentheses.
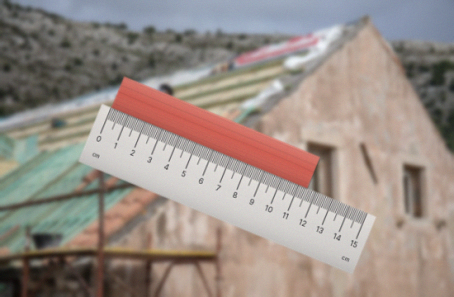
11.5 (cm)
